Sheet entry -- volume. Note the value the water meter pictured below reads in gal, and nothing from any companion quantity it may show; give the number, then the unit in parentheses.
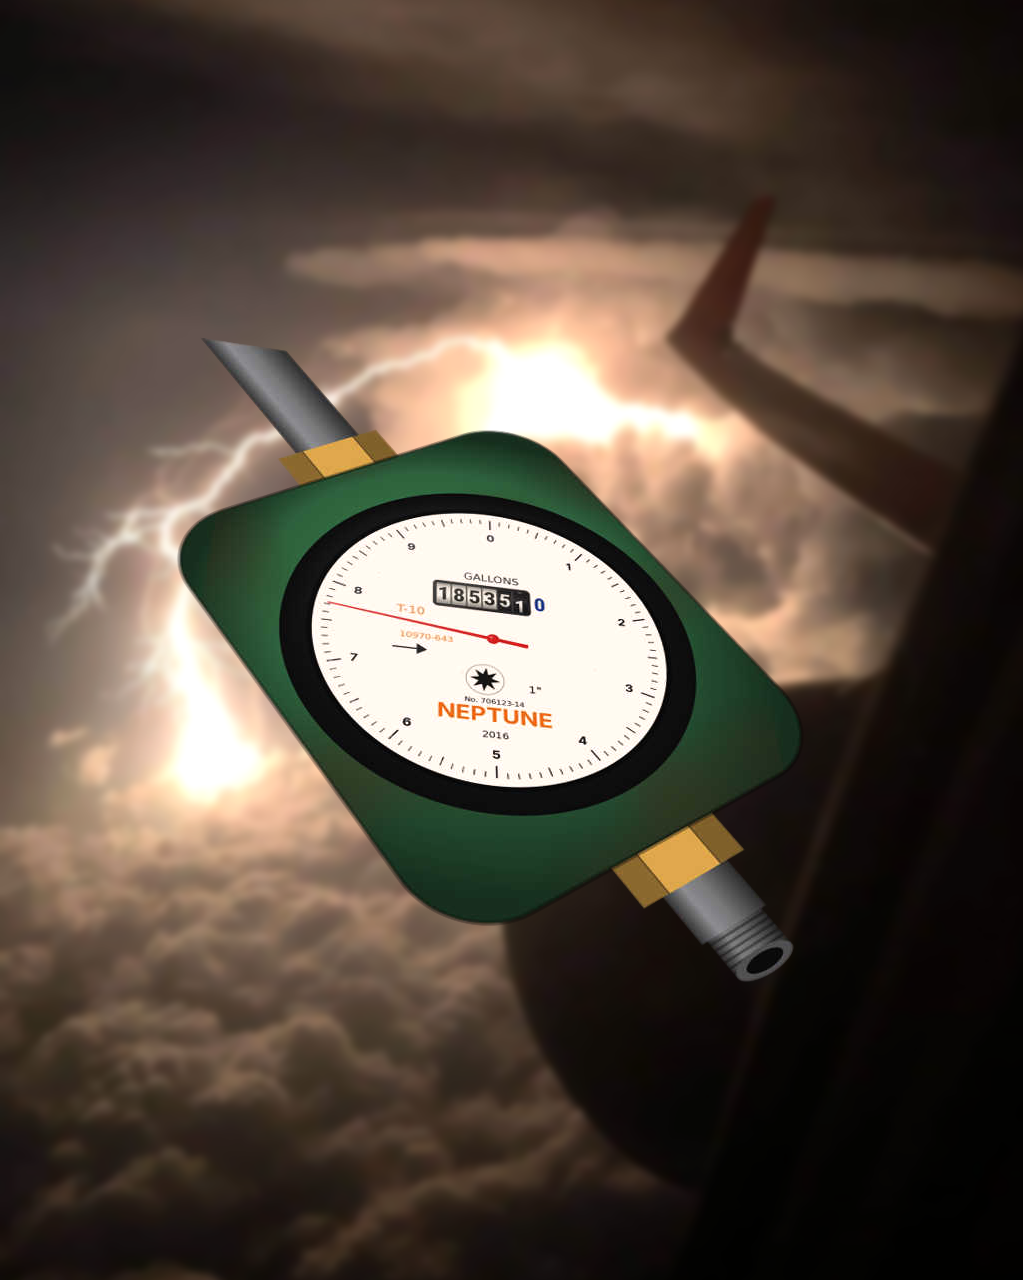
1853507.7 (gal)
